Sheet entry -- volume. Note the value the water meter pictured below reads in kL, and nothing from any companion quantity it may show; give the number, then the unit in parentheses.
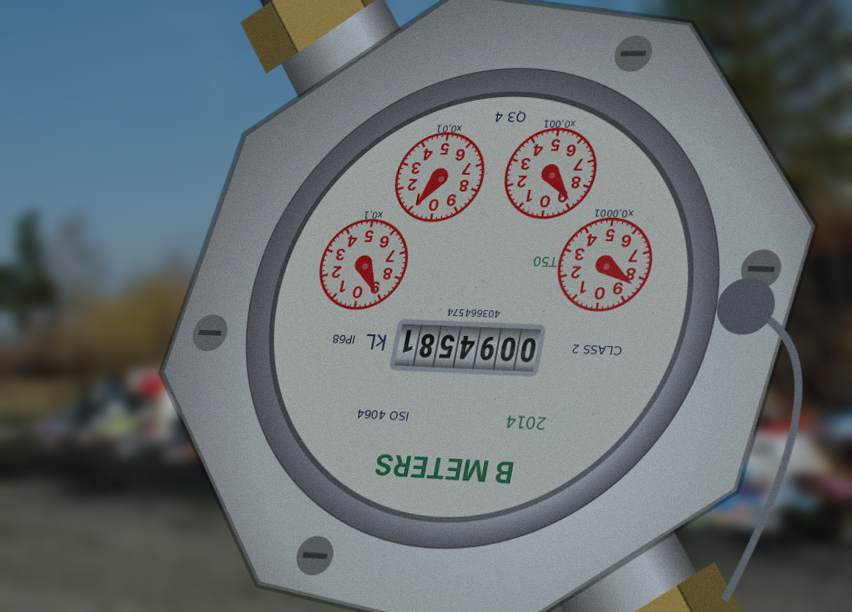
94580.9088 (kL)
